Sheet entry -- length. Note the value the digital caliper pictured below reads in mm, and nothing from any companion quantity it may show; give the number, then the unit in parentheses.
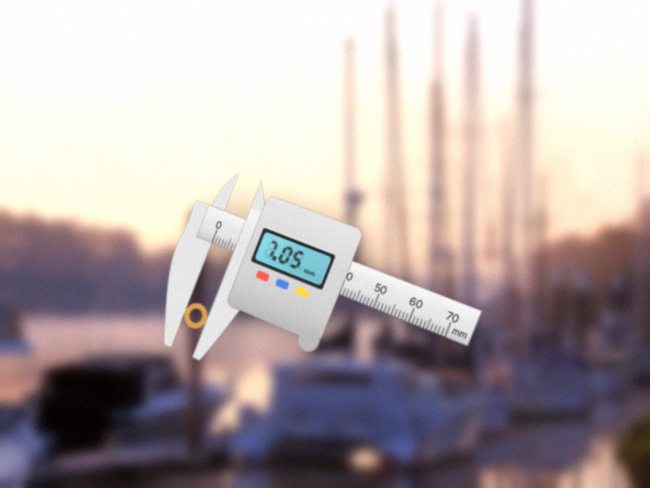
7.05 (mm)
